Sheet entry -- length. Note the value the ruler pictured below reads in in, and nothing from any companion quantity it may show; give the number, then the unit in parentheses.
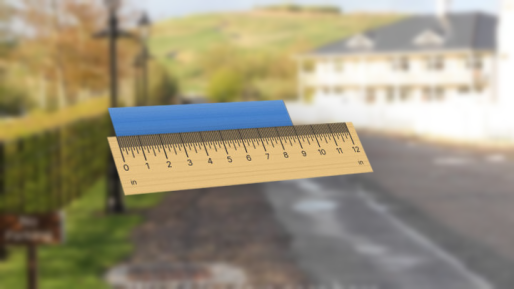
9 (in)
